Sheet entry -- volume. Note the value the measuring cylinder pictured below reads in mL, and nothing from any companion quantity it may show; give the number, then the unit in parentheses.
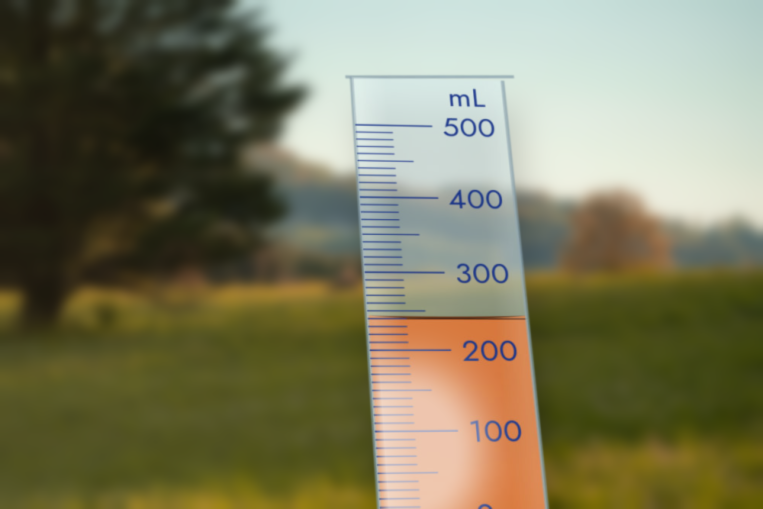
240 (mL)
